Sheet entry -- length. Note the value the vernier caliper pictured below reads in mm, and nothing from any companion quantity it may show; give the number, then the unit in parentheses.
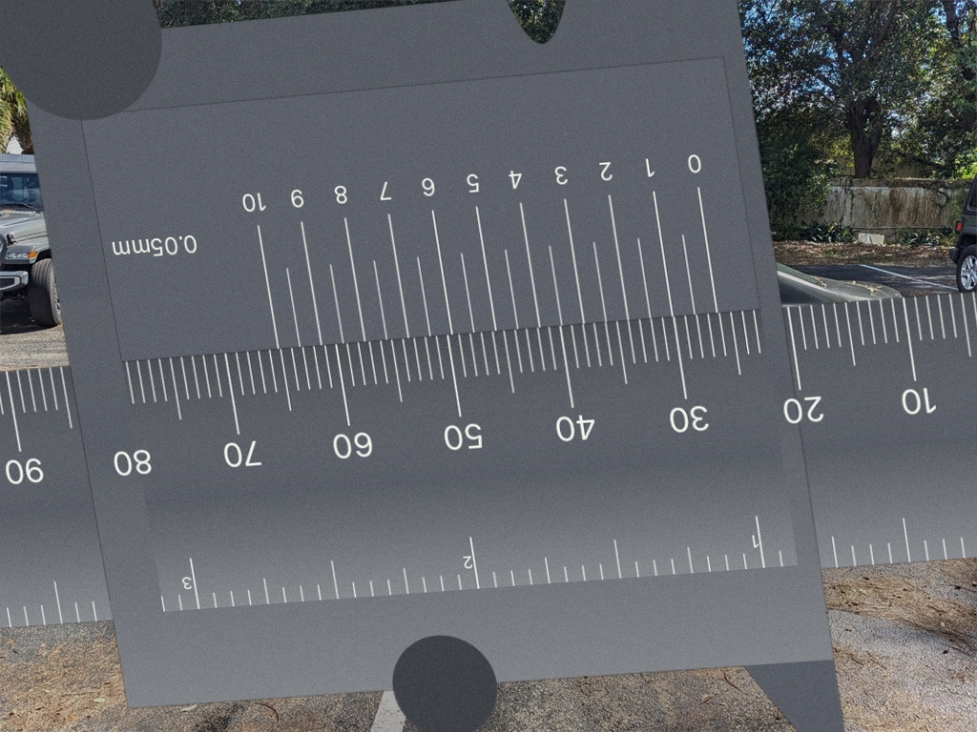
26.2 (mm)
